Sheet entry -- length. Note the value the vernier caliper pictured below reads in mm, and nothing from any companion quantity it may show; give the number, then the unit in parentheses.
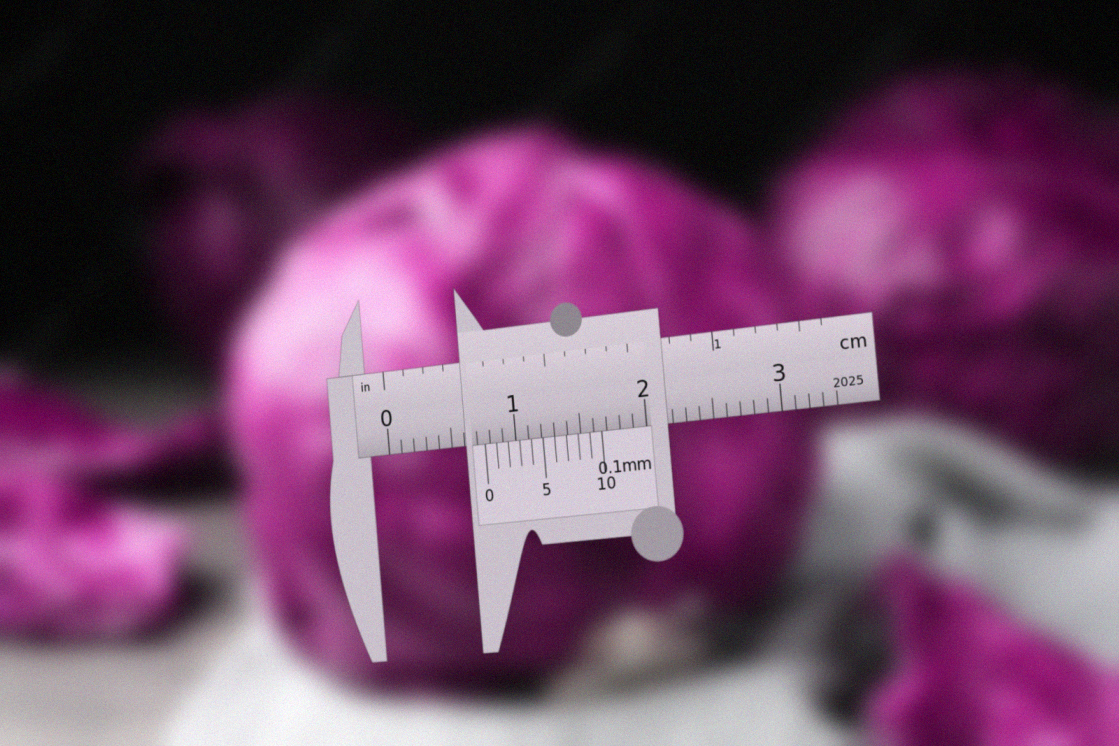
7.6 (mm)
